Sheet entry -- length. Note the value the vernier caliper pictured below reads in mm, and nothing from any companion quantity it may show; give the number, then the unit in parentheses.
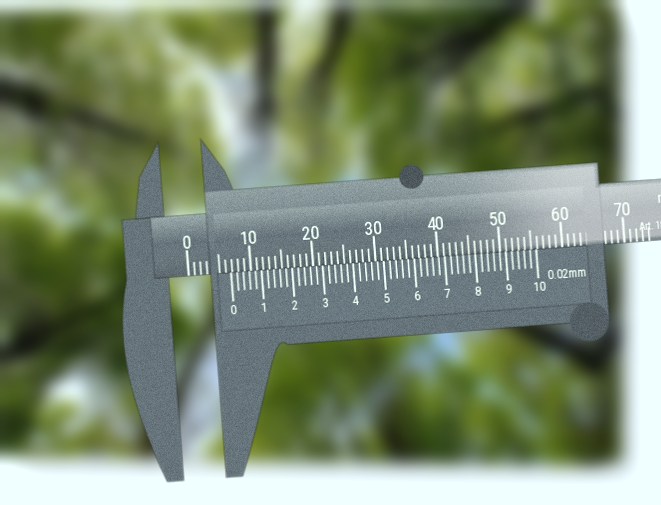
6.8 (mm)
